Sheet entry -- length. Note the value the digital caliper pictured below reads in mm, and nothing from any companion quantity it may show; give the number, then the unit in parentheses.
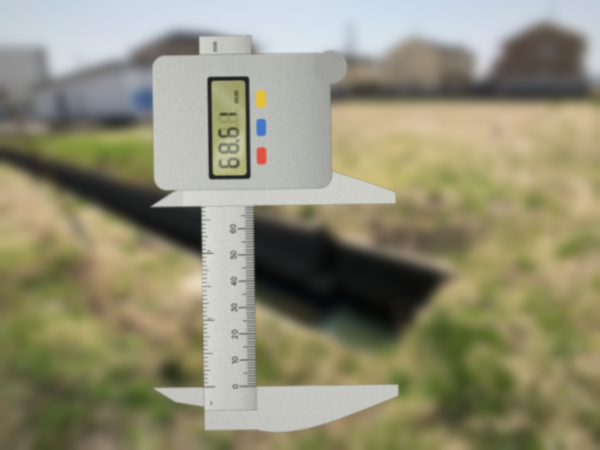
68.61 (mm)
